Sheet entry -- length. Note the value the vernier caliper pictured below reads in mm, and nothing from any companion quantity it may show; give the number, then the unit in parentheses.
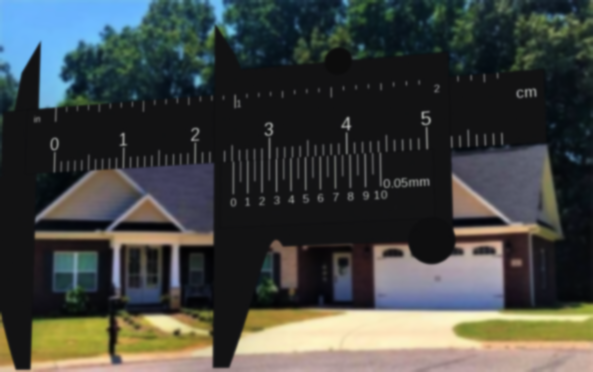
25.2 (mm)
